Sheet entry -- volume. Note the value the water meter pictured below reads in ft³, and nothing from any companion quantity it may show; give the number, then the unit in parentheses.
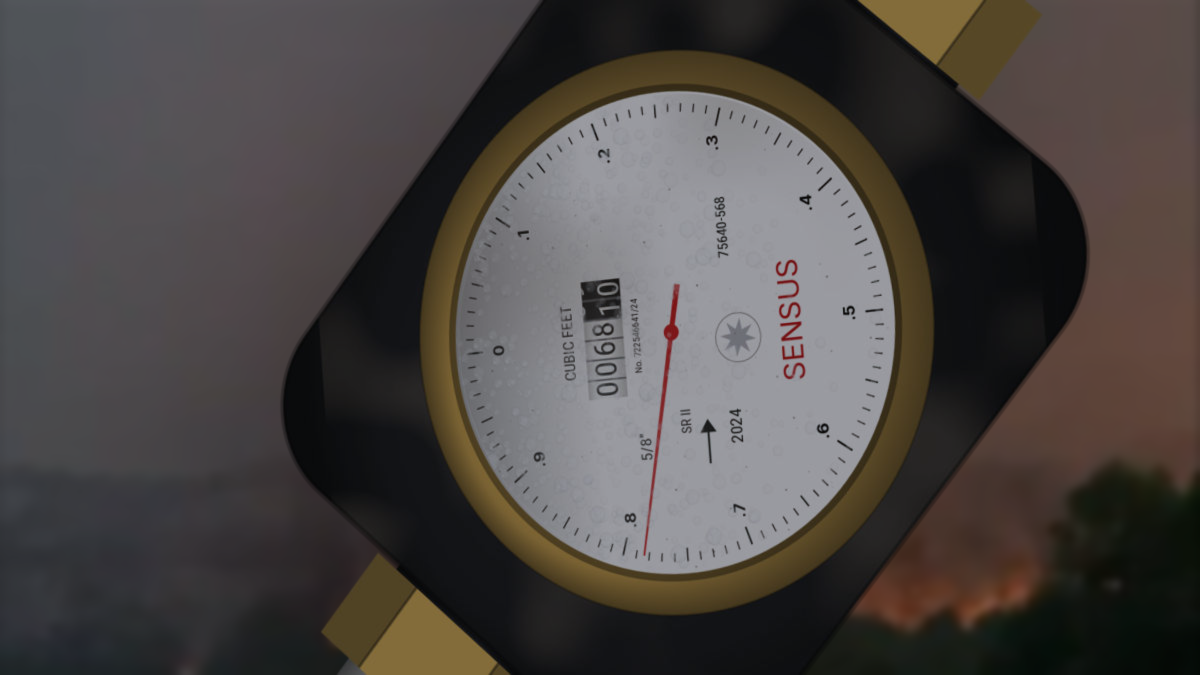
6809.78 (ft³)
